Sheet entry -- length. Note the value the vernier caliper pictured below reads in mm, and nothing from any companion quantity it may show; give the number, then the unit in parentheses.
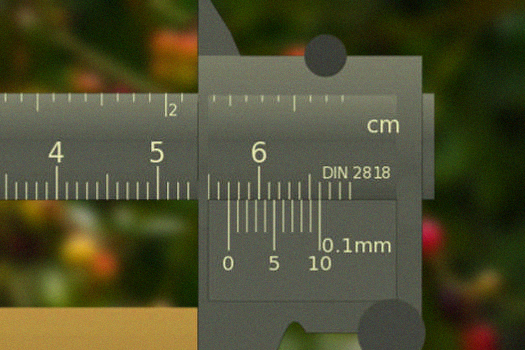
57.0 (mm)
